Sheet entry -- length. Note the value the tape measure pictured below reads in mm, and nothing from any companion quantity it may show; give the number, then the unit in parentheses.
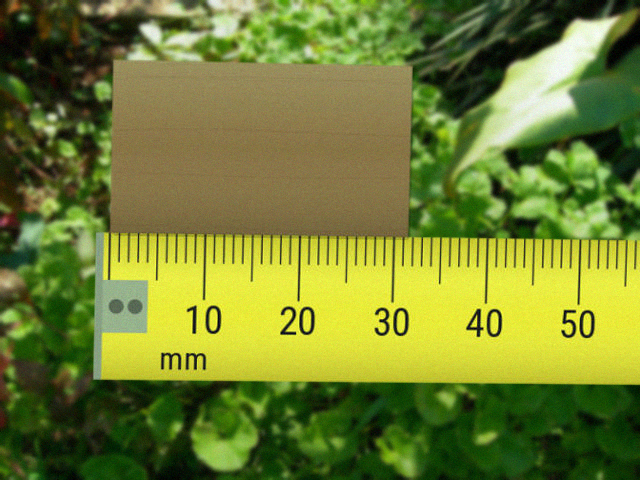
31.5 (mm)
